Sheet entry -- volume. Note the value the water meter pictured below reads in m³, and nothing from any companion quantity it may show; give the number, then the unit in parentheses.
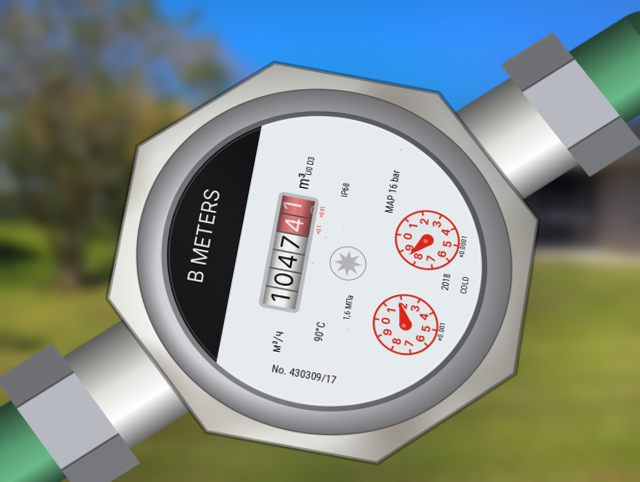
1047.4118 (m³)
